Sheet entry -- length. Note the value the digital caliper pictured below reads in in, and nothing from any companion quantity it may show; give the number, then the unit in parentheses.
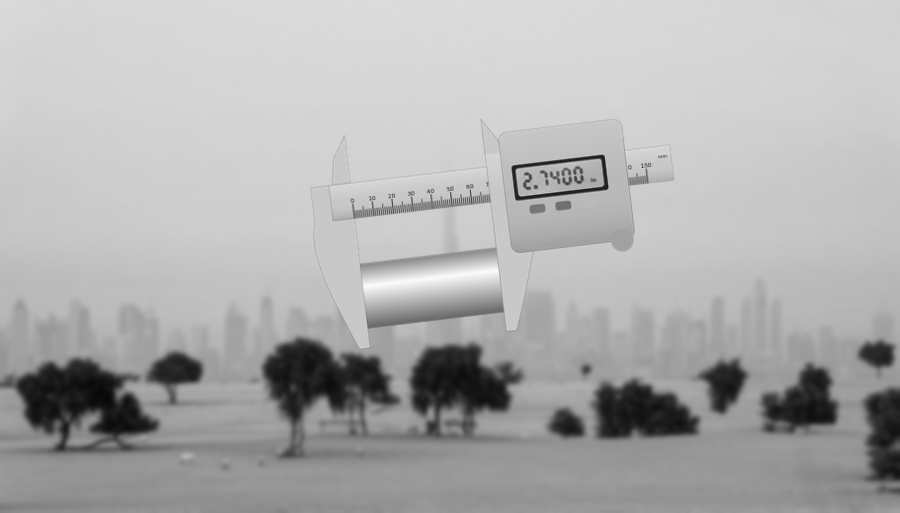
2.7400 (in)
